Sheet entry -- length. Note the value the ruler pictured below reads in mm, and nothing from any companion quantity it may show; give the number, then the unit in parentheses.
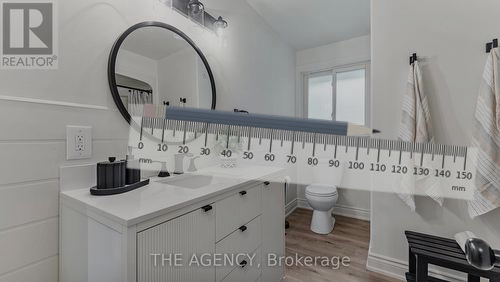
110 (mm)
